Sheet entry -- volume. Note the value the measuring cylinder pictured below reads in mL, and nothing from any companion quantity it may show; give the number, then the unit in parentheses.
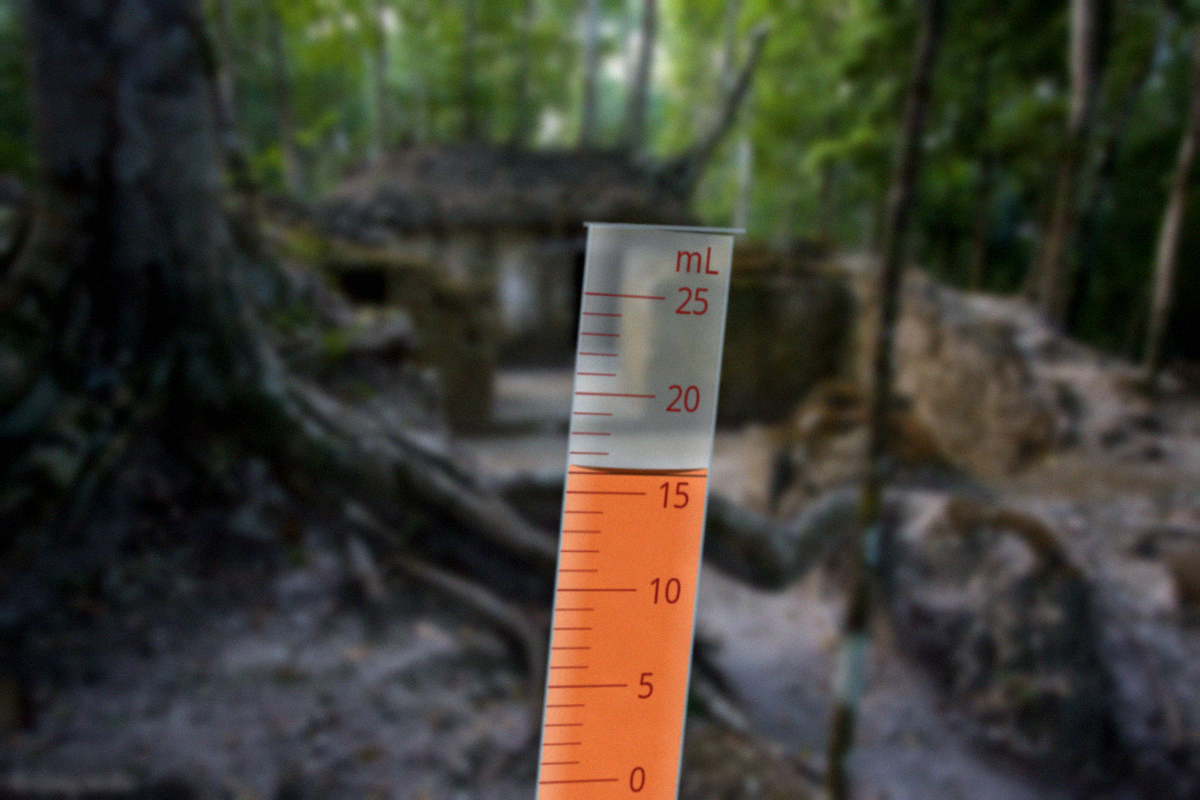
16 (mL)
